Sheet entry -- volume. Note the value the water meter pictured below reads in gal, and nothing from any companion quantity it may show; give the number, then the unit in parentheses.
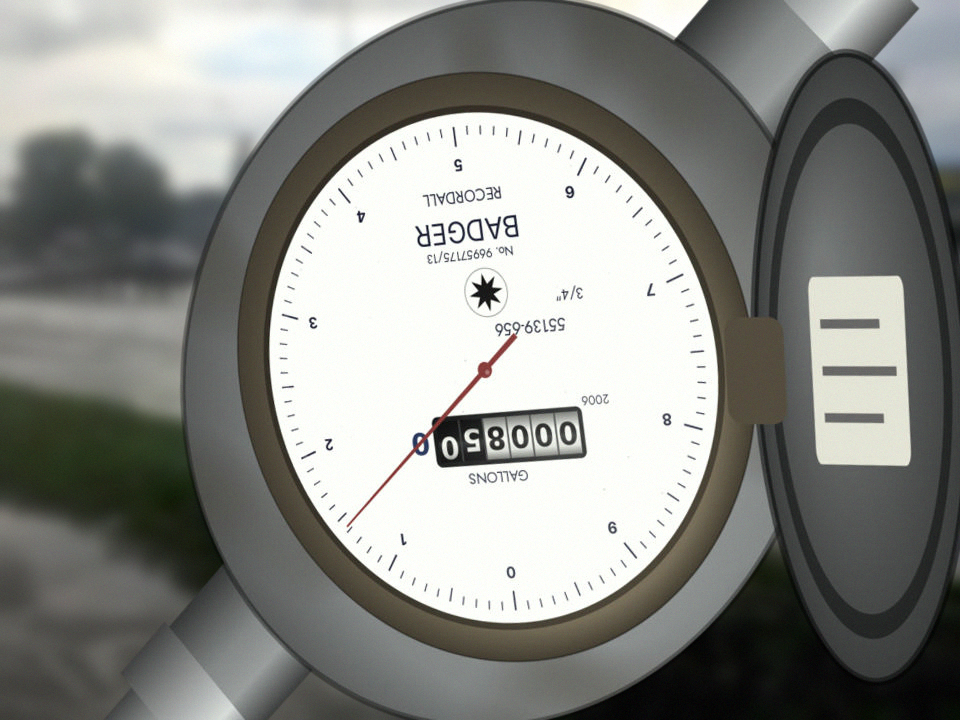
8501.4 (gal)
